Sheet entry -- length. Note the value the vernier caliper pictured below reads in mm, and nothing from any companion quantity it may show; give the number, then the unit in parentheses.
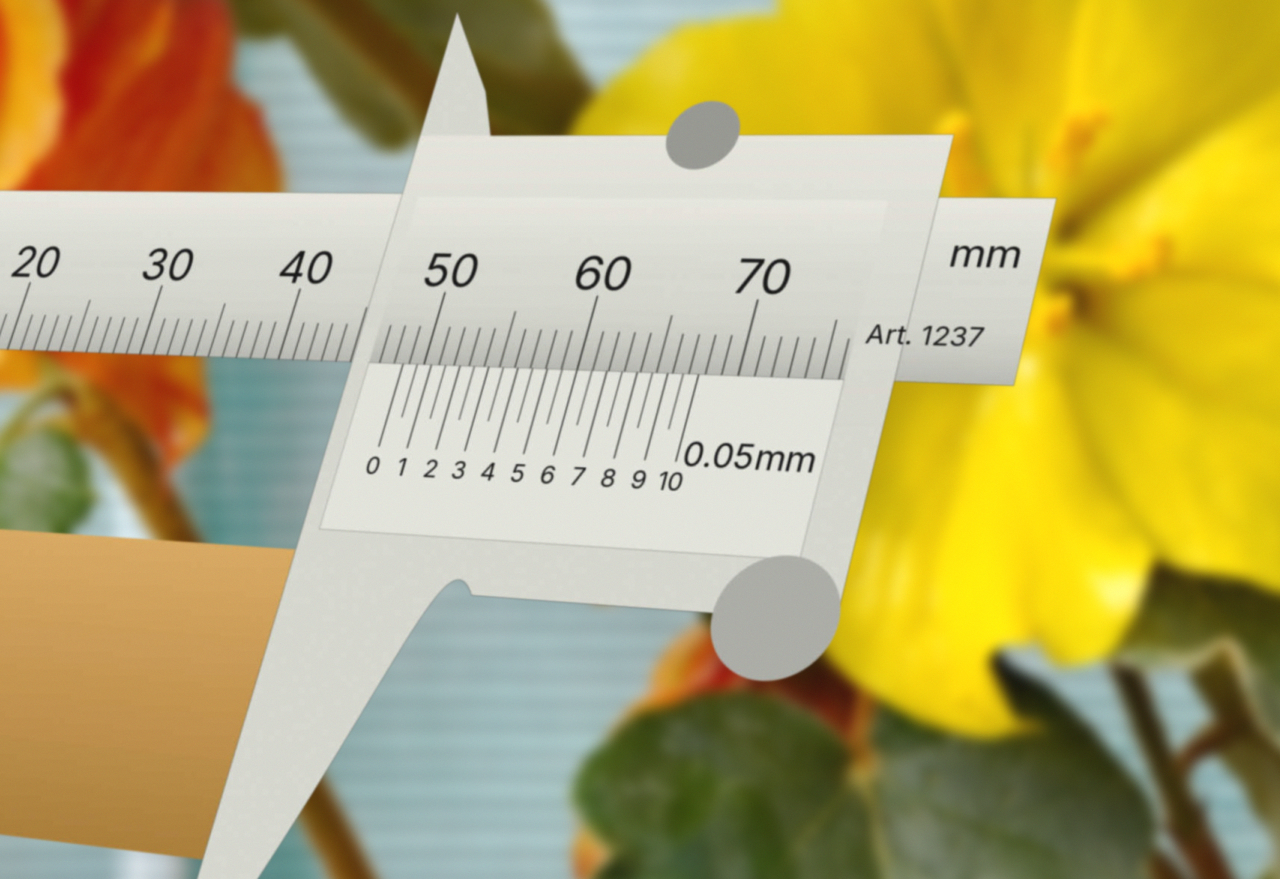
48.6 (mm)
